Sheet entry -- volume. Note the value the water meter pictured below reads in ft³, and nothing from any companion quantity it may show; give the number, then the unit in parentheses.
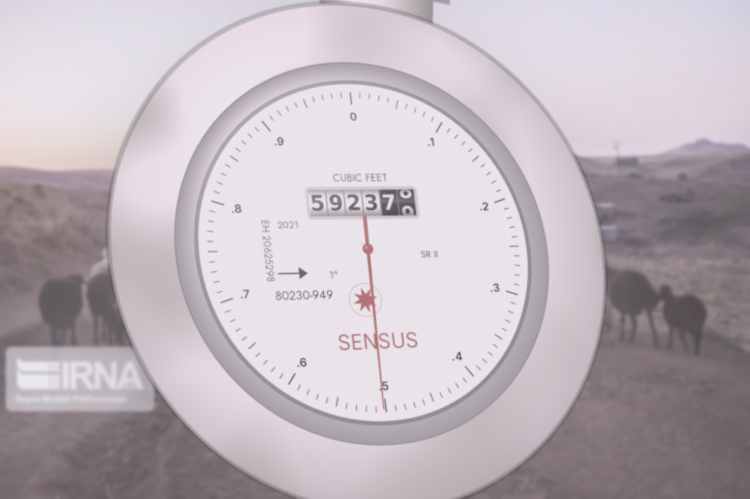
592378.50 (ft³)
